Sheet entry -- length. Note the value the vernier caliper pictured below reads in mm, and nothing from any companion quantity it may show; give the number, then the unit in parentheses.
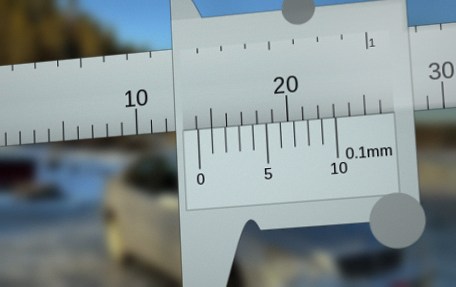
14.1 (mm)
